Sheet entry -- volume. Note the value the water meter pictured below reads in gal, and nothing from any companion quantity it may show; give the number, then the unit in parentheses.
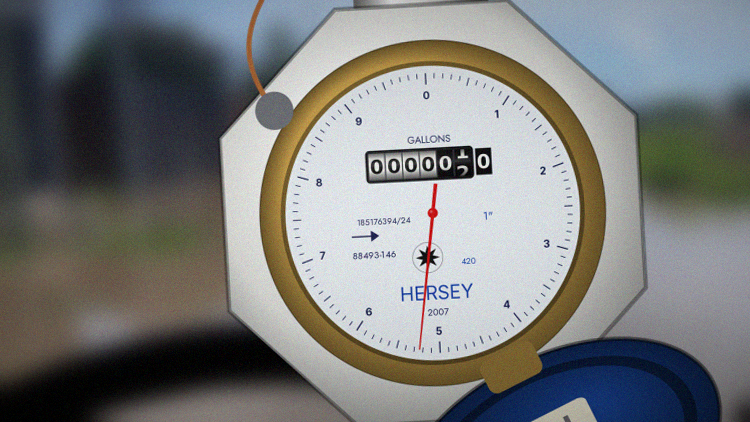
15.2 (gal)
